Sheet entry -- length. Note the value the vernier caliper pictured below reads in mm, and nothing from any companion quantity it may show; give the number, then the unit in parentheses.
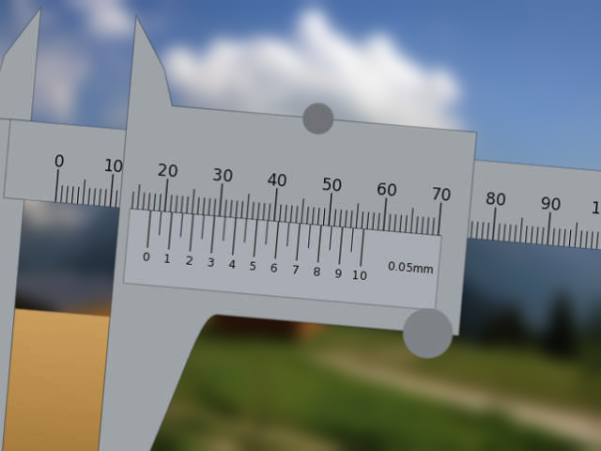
17.4 (mm)
